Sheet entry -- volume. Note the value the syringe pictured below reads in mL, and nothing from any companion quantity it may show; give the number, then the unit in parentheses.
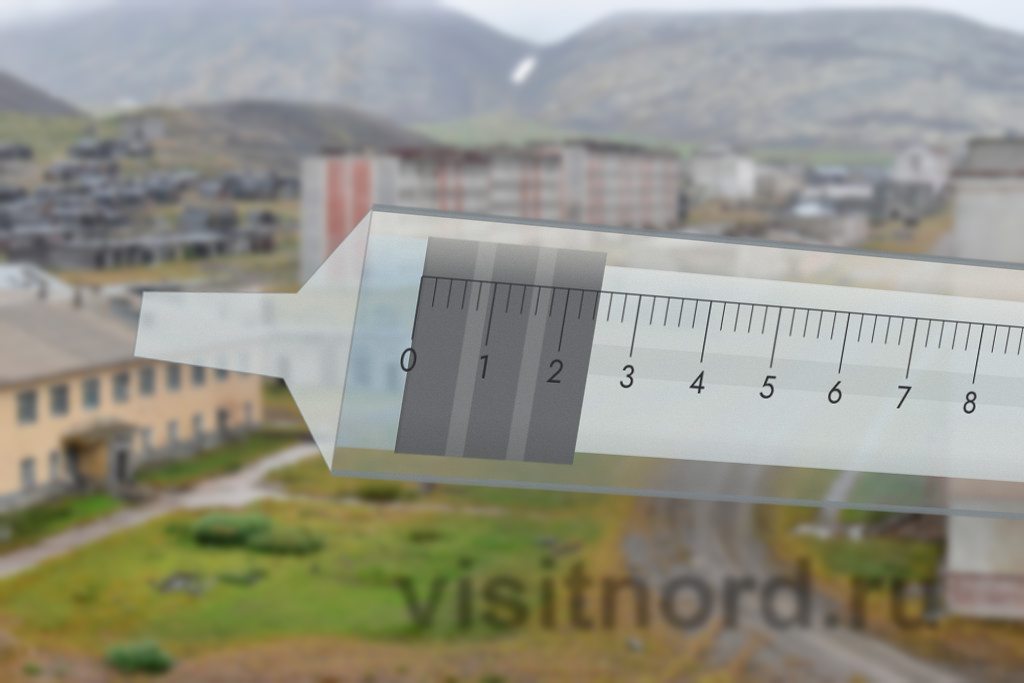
0 (mL)
